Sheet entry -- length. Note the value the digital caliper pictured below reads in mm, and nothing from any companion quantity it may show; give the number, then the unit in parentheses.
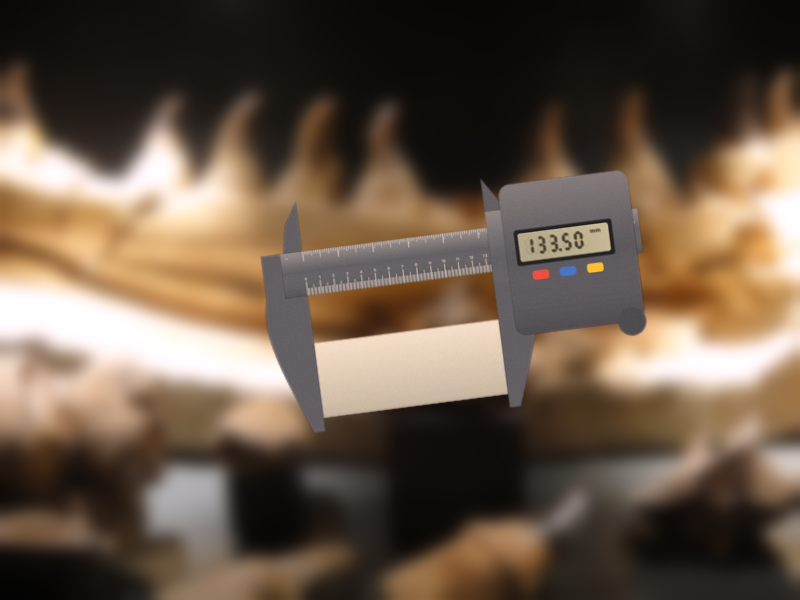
133.50 (mm)
